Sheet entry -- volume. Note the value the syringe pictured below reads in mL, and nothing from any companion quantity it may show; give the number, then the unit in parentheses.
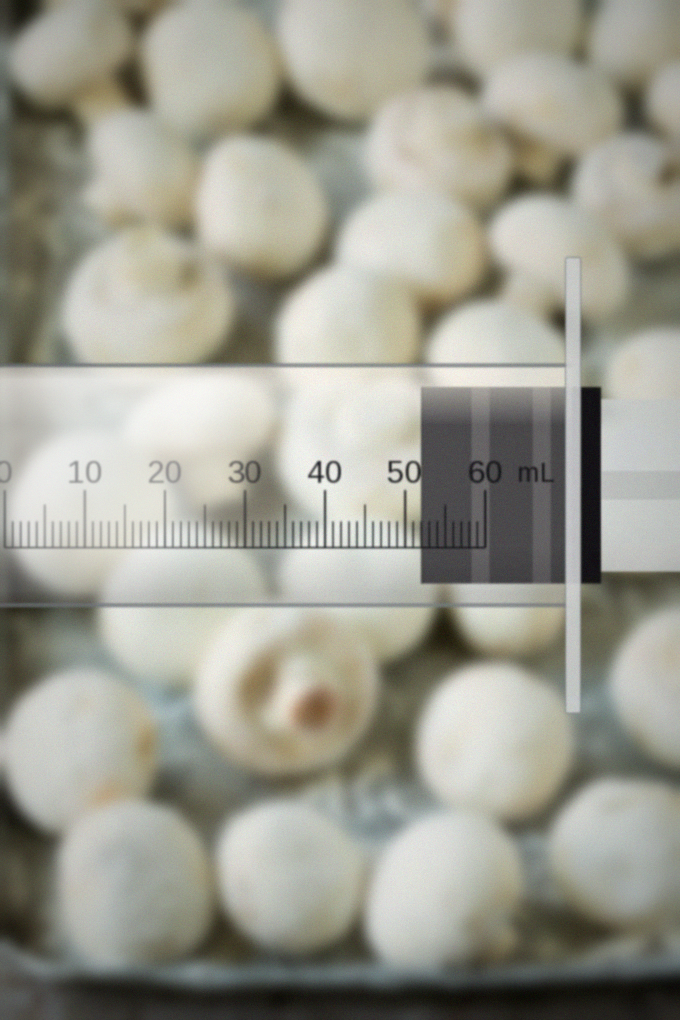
52 (mL)
